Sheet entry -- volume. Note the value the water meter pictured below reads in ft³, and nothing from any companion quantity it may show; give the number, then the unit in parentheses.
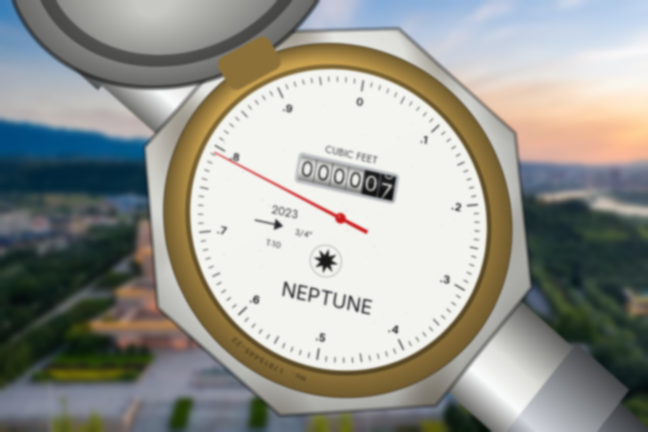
6.79 (ft³)
